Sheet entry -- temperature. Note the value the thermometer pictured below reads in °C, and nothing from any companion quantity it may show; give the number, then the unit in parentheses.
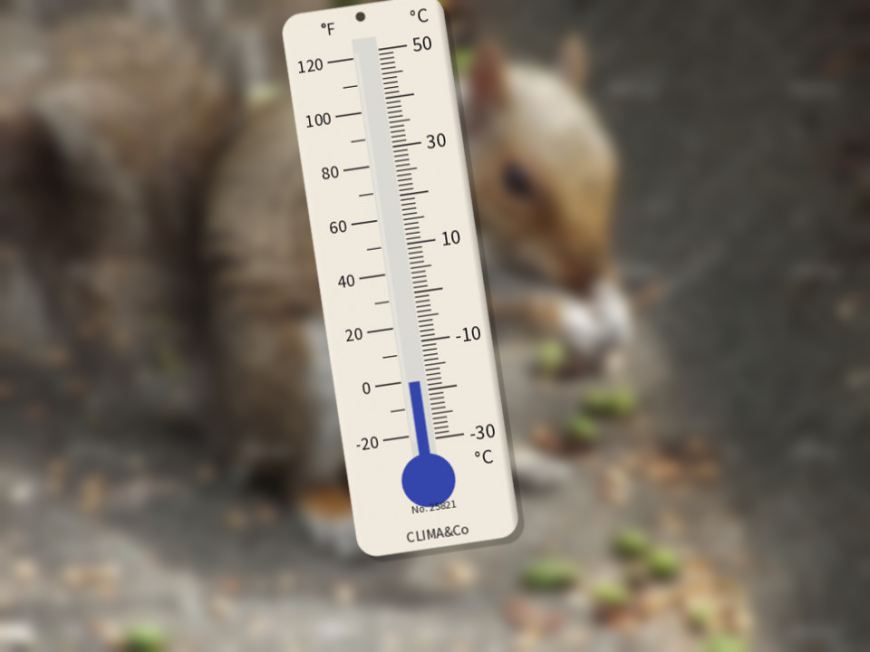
-18 (°C)
